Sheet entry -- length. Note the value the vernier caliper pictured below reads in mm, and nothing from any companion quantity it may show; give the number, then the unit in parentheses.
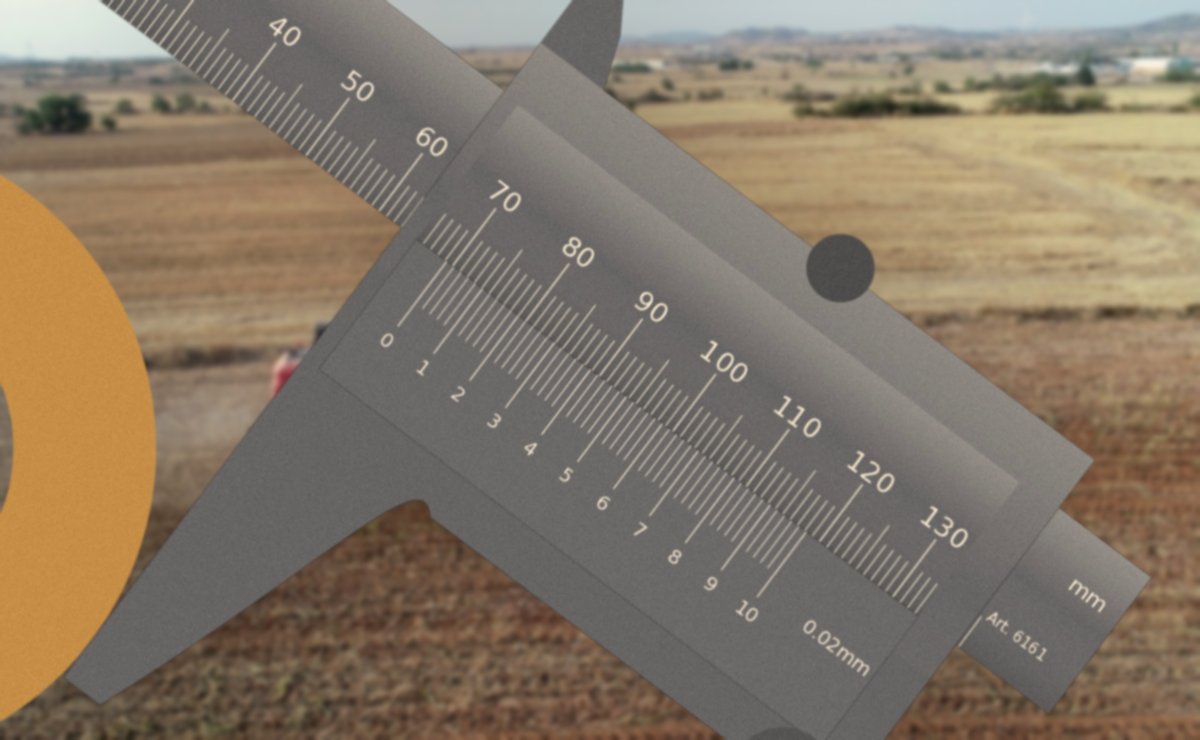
69.2 (mm)
